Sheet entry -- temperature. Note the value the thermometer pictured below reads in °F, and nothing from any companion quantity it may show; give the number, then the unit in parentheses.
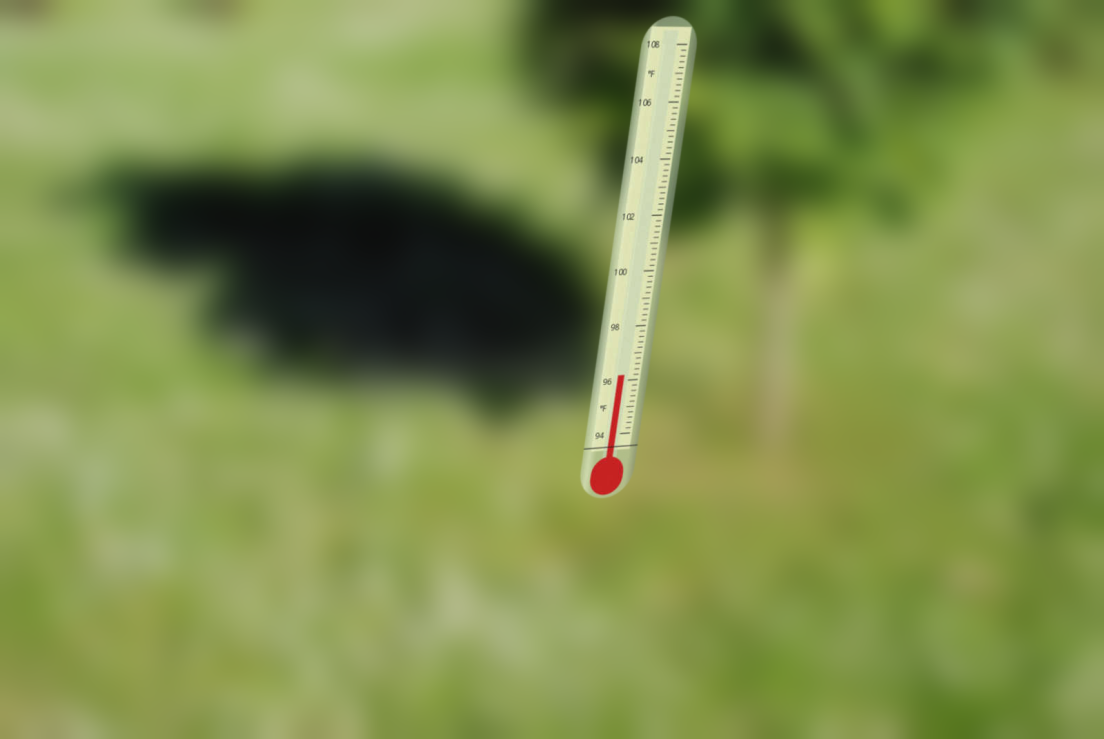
96.2 (°F)
